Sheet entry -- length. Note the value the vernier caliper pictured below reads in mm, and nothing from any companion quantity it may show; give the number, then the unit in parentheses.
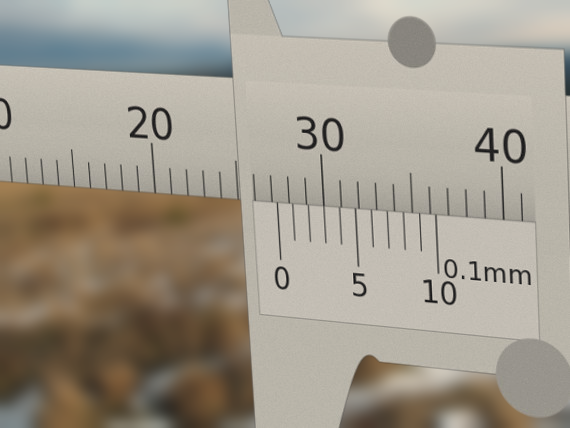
27.3 (mm)
